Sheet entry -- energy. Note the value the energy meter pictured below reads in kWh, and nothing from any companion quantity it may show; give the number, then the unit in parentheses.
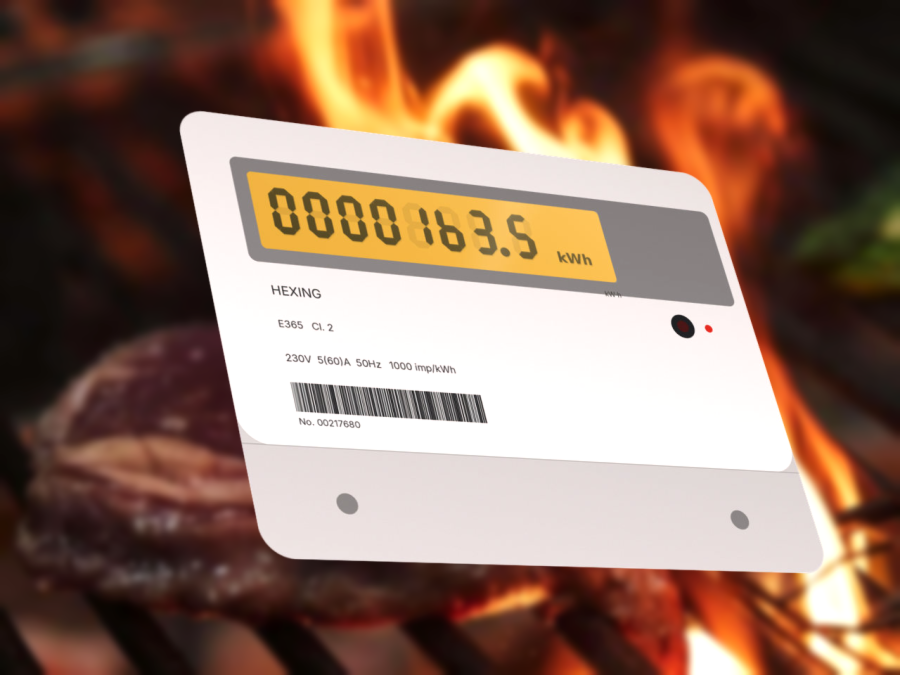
163.5 (kWh)
